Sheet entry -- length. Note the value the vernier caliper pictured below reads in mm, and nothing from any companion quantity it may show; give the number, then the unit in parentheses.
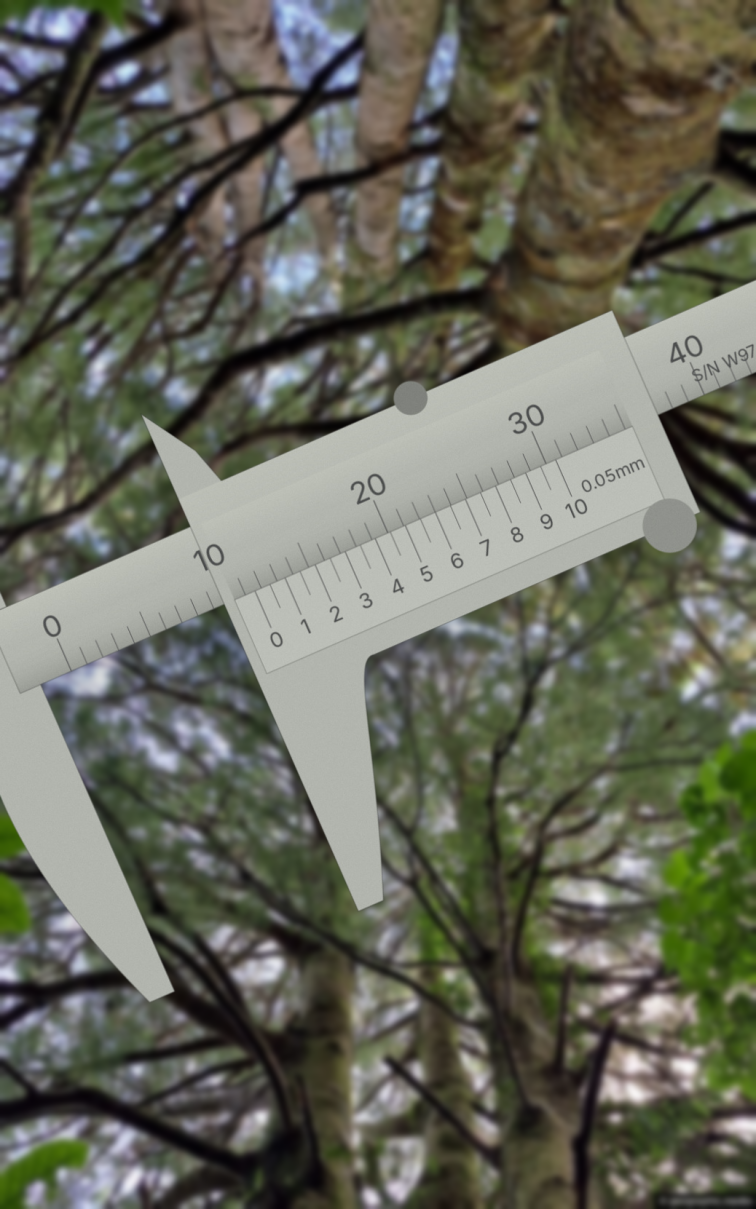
11.6 (mm)
